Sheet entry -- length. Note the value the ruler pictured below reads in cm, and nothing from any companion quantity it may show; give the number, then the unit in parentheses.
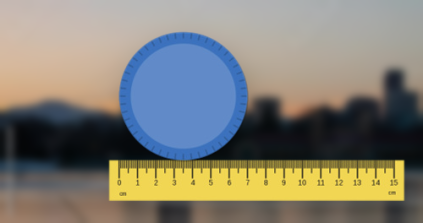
7 (cm)
